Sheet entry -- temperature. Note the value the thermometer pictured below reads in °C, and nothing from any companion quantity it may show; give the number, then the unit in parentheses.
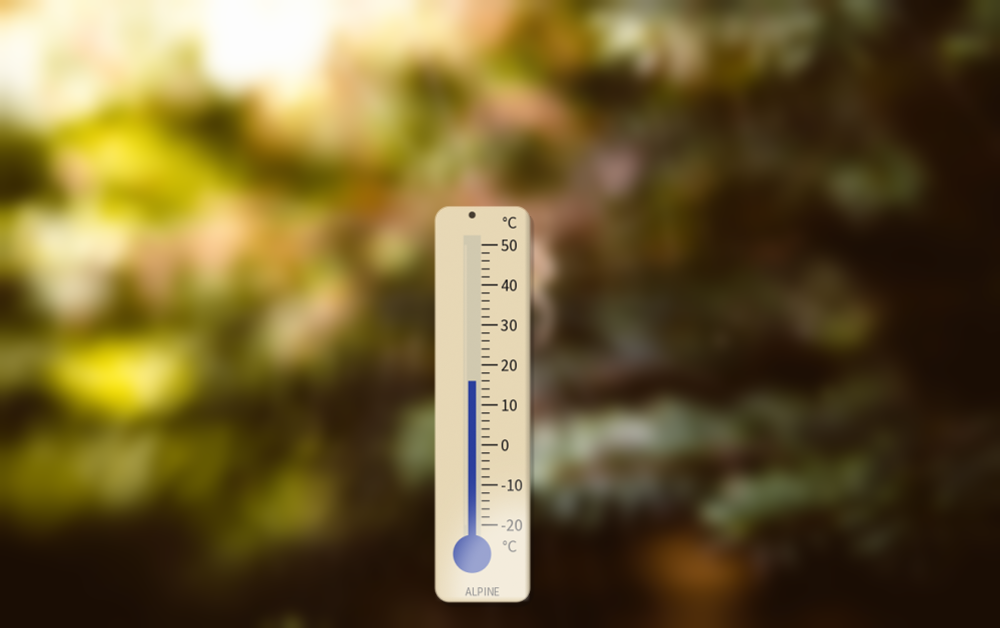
16 (°C)
